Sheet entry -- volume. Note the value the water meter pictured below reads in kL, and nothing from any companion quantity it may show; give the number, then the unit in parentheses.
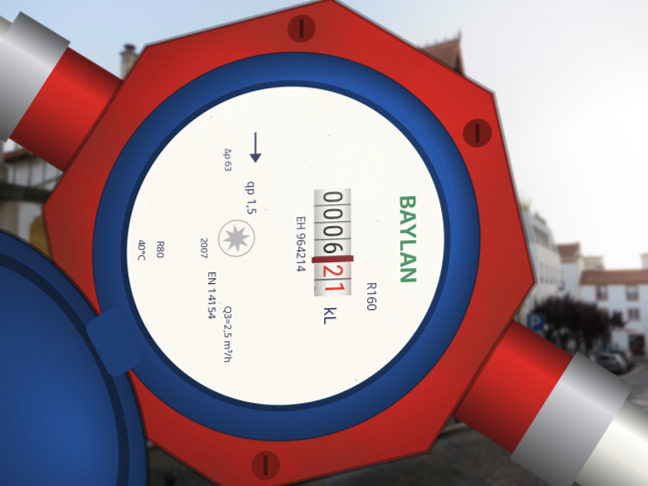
6.21 (kL)
